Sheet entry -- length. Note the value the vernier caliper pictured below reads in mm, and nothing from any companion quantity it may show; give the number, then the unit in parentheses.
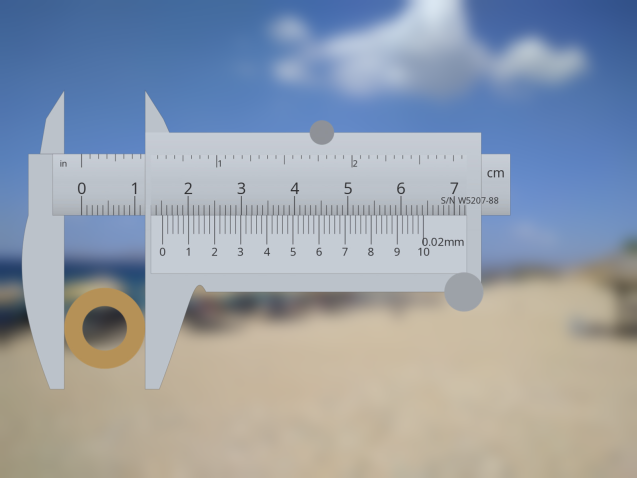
15.2 (mm)
